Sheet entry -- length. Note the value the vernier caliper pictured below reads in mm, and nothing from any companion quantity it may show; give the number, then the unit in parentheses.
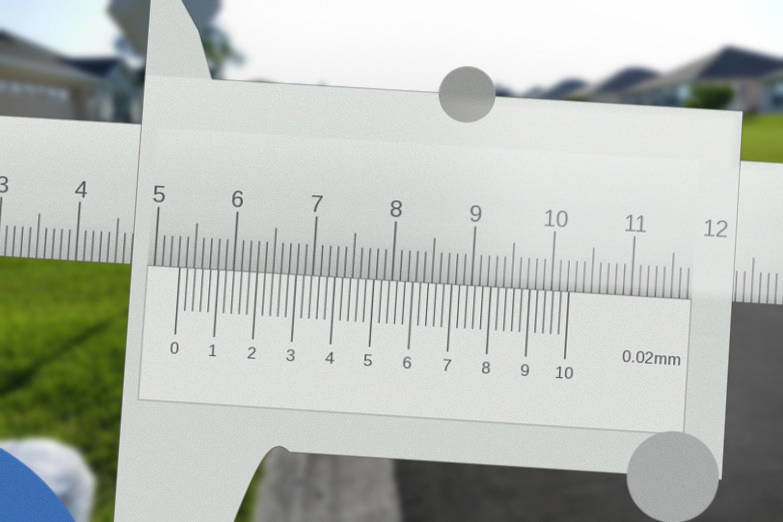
53.2 (mm)
